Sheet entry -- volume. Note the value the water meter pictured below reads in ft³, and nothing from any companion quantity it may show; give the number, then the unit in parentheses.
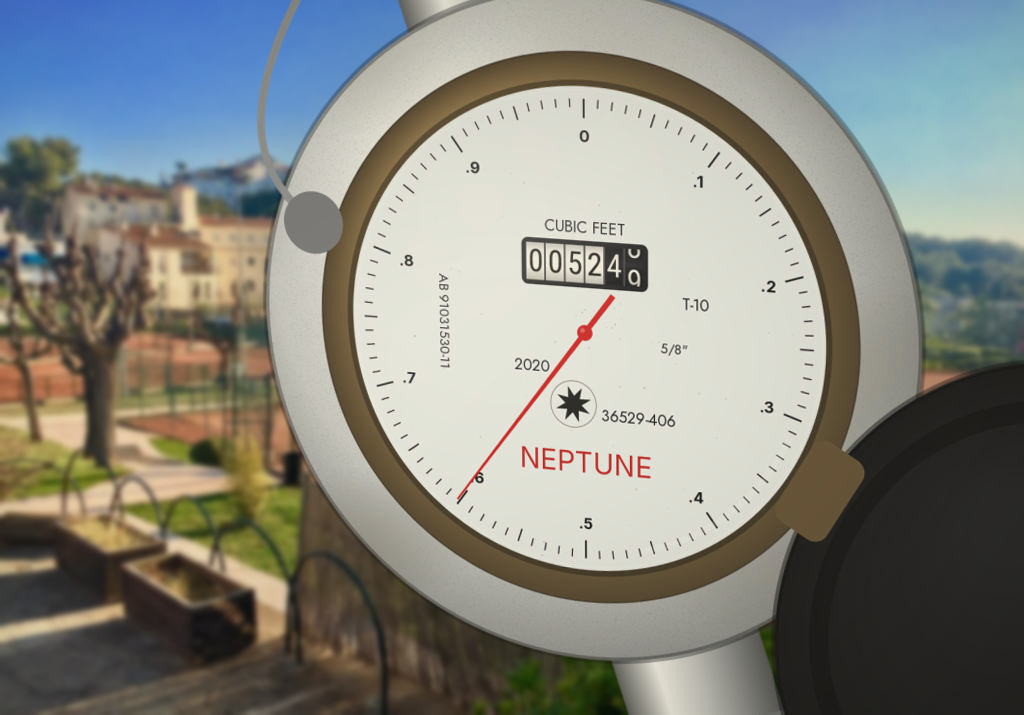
5248.60 (ft³)
